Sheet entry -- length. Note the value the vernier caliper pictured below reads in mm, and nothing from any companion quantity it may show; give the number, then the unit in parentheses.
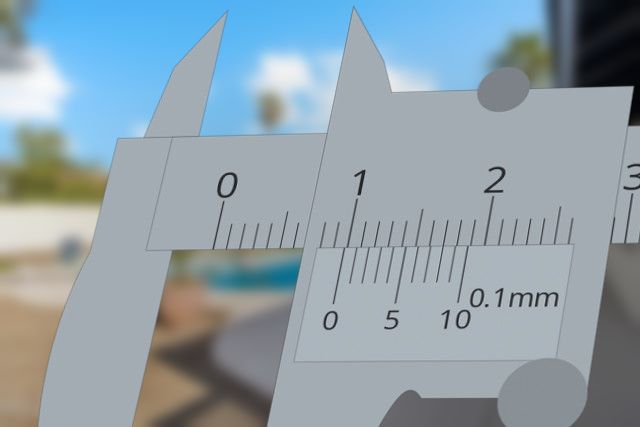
9.8 (mm)
